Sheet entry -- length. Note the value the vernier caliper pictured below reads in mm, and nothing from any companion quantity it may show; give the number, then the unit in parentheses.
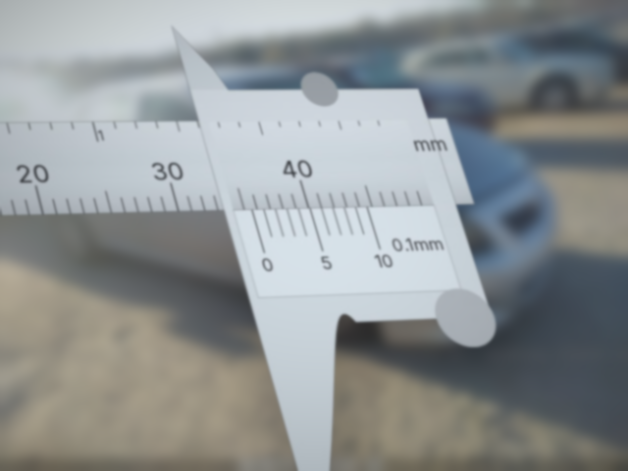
35.6 (mm)
